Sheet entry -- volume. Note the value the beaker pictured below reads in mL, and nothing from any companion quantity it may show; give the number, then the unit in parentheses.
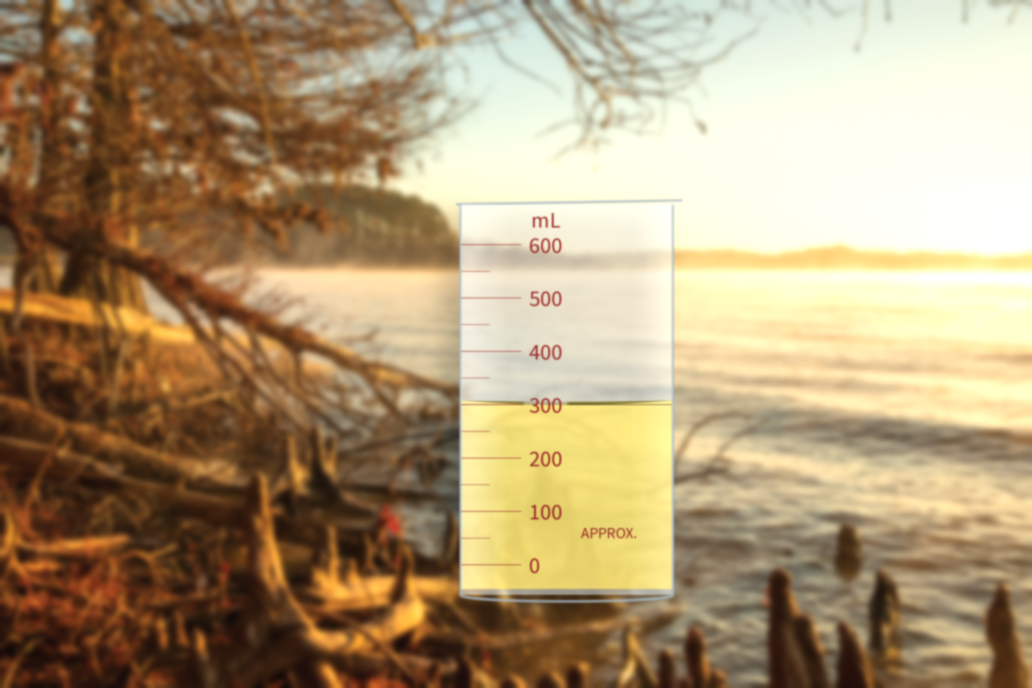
300 (mL)
